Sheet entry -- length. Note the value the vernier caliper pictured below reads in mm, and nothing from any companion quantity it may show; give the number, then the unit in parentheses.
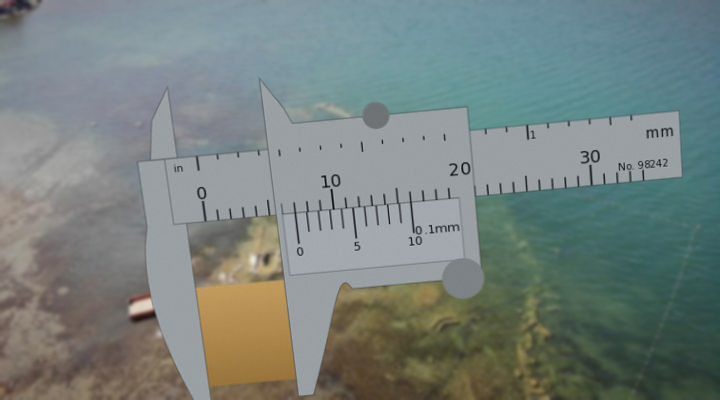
7.0 (mm)
